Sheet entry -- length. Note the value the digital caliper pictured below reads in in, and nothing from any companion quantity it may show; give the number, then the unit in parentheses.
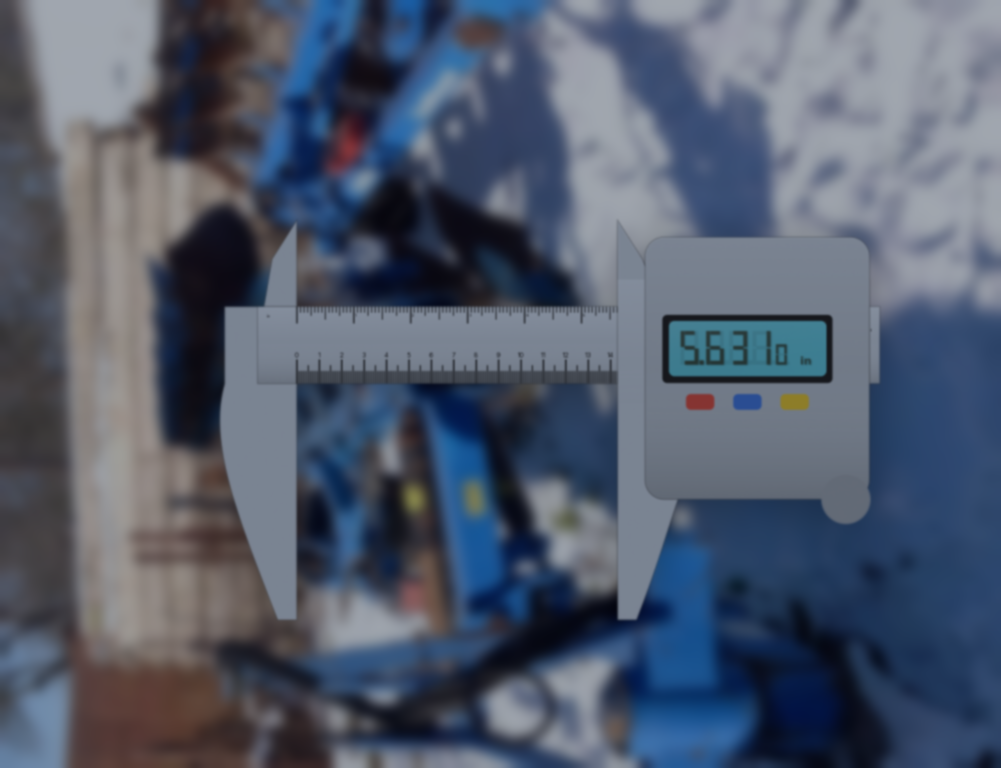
5.6310 (in)
